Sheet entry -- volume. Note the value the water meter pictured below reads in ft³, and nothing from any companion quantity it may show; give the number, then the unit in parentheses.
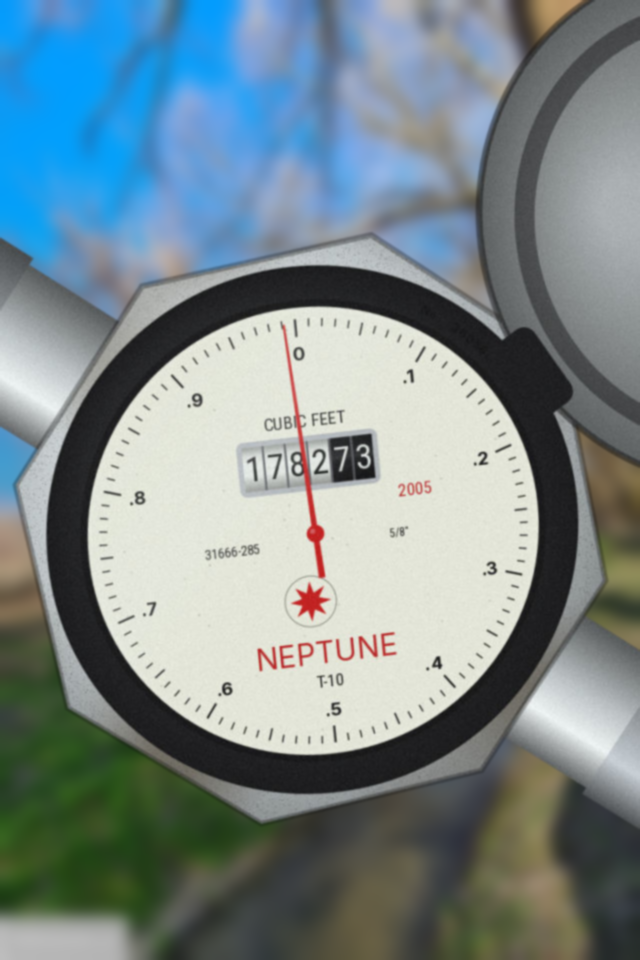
178272.99 (ft³)
